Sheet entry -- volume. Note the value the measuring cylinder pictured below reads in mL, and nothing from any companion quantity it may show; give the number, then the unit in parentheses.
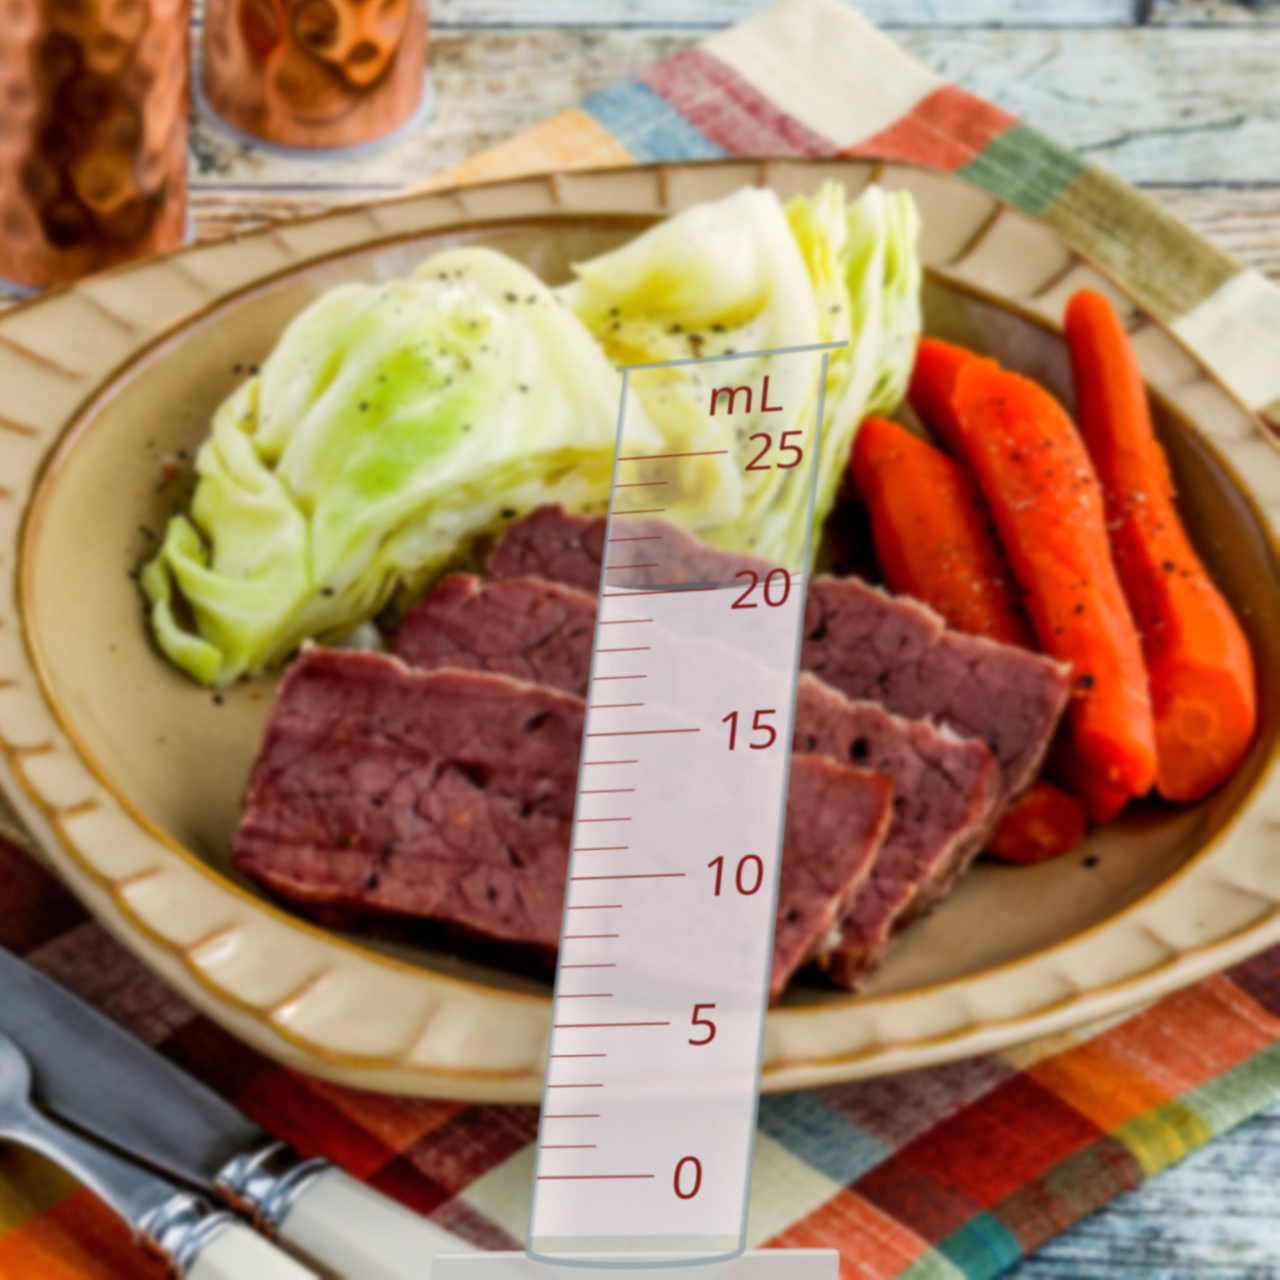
20 (mL)
